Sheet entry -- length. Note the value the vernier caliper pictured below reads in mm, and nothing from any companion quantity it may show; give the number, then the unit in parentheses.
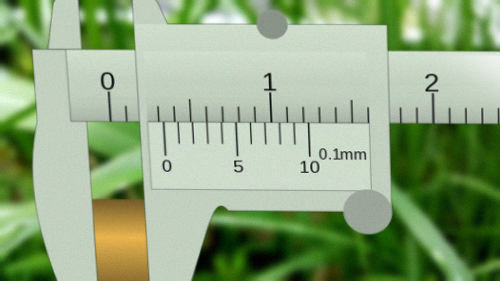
3.3 (mm)
